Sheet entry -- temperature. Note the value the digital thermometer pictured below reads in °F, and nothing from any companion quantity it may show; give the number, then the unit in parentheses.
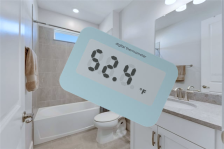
52.4 (°F)
